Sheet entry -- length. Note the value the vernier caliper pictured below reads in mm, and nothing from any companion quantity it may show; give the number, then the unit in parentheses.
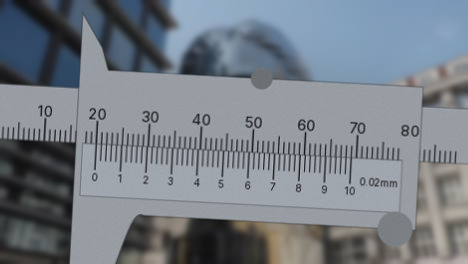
20.0 (mm)
